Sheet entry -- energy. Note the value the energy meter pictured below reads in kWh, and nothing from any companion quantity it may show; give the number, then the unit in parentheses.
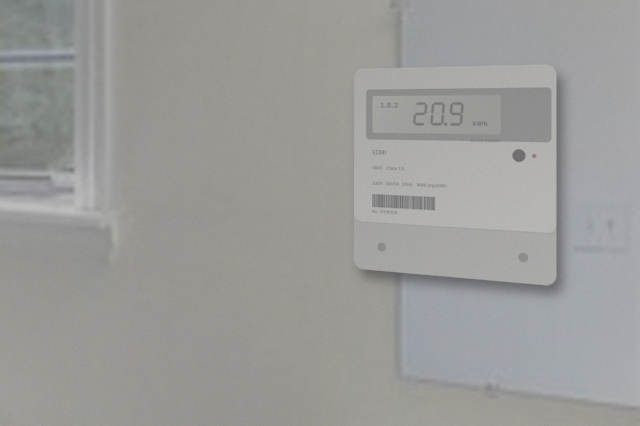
20.9 (kWh)
